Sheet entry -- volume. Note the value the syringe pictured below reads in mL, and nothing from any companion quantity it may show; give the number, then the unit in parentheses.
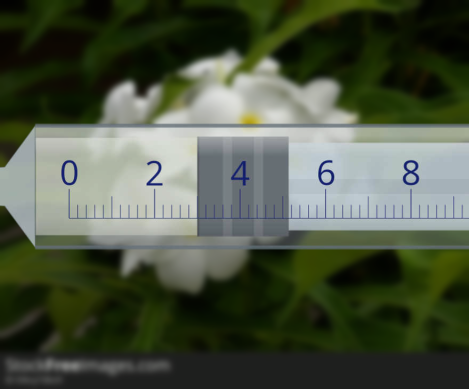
3 (mL)
